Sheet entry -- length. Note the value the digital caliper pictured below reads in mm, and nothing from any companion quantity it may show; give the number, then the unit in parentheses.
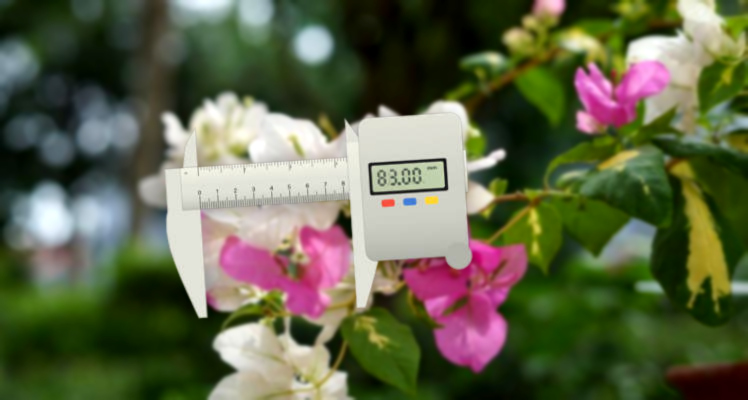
83.00 (mm)
